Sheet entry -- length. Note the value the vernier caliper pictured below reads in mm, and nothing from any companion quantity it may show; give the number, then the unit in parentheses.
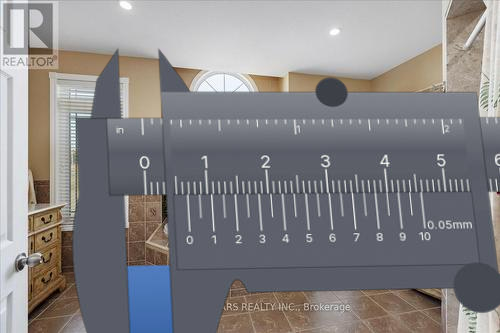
6.8 (mm)
